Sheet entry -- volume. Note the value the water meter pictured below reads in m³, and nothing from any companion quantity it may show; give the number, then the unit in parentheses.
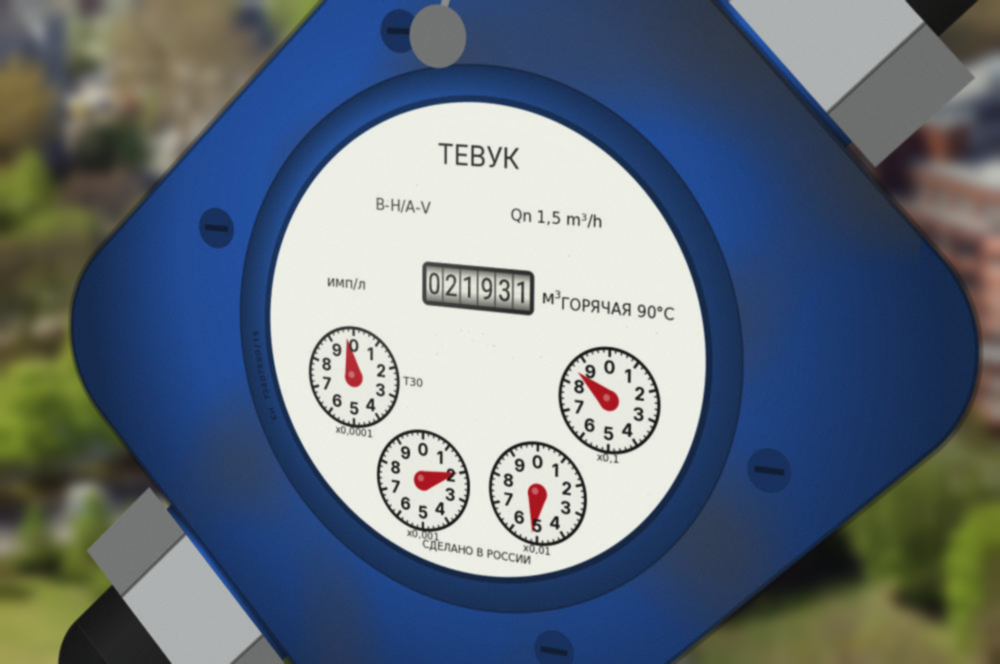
21931.8519 (m³)
